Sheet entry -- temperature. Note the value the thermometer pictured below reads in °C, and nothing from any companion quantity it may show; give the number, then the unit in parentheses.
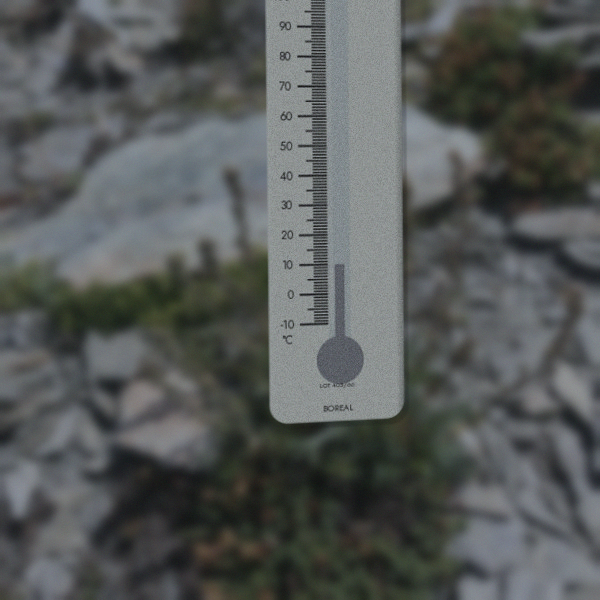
10 (°C)
